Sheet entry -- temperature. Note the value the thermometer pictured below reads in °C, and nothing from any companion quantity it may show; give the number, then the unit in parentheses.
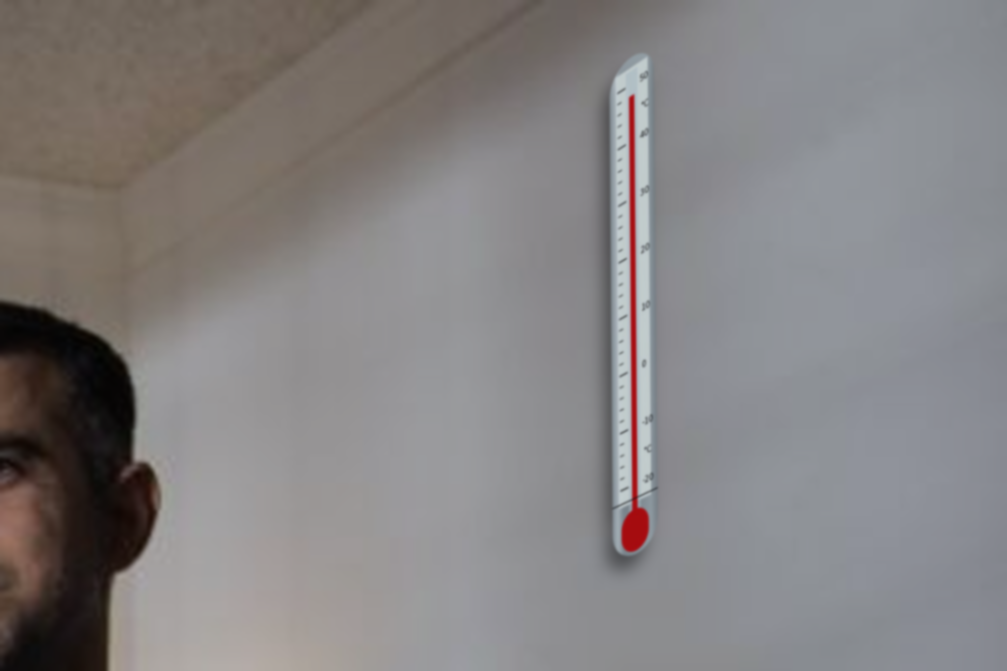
48 (°C)
